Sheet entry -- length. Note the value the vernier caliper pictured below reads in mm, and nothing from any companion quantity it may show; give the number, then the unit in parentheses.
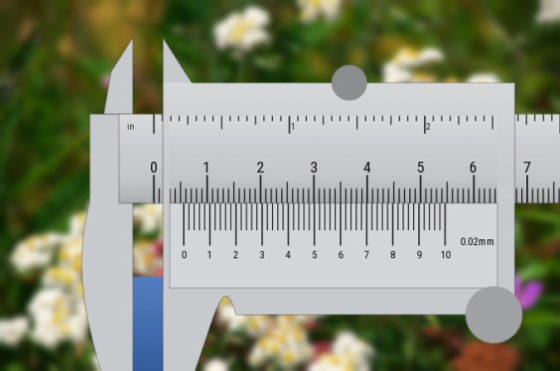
5.6 (mm)
